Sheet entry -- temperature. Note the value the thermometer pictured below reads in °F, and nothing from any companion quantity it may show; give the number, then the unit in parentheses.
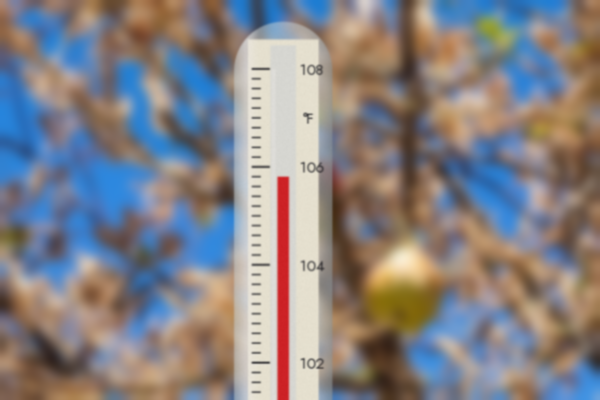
105.8 (°F)
